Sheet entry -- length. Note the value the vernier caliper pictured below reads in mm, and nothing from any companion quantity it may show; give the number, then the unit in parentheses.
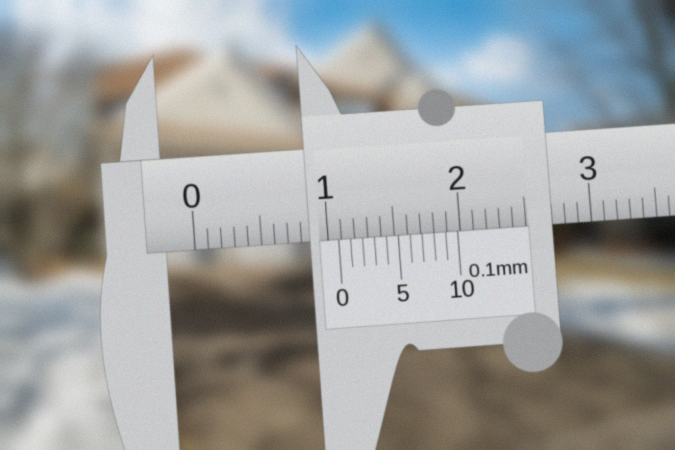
10.8 (mm)
